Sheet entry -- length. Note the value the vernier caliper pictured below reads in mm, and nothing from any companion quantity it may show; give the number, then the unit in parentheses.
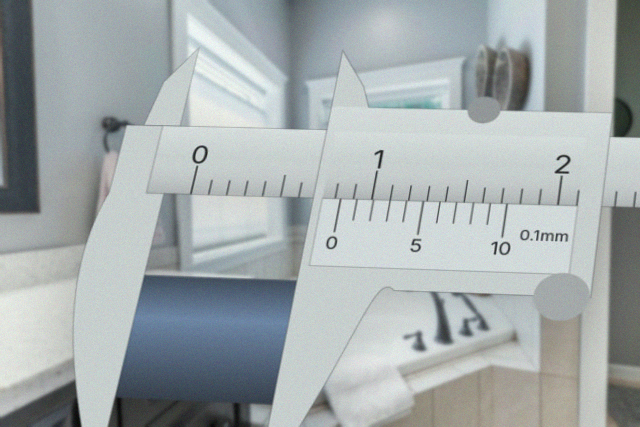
8.3 (mm)
